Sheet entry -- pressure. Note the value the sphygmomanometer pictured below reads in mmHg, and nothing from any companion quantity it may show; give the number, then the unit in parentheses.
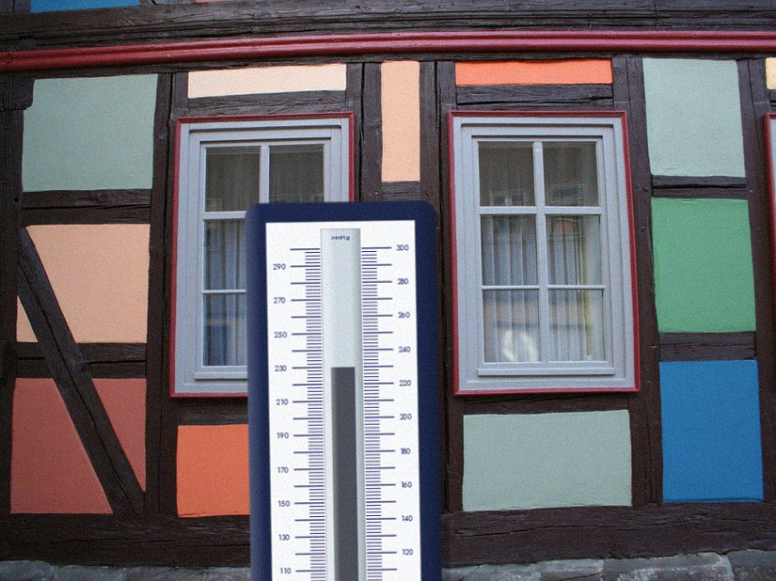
230 (mmHg)
